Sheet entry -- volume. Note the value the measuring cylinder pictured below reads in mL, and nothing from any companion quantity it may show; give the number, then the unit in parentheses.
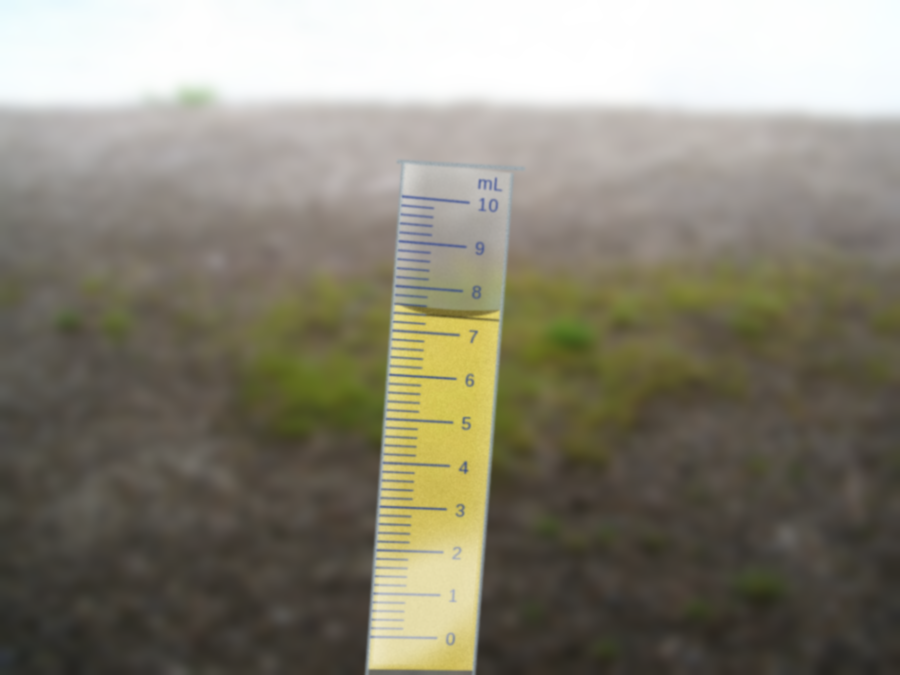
7.4 (mL)
